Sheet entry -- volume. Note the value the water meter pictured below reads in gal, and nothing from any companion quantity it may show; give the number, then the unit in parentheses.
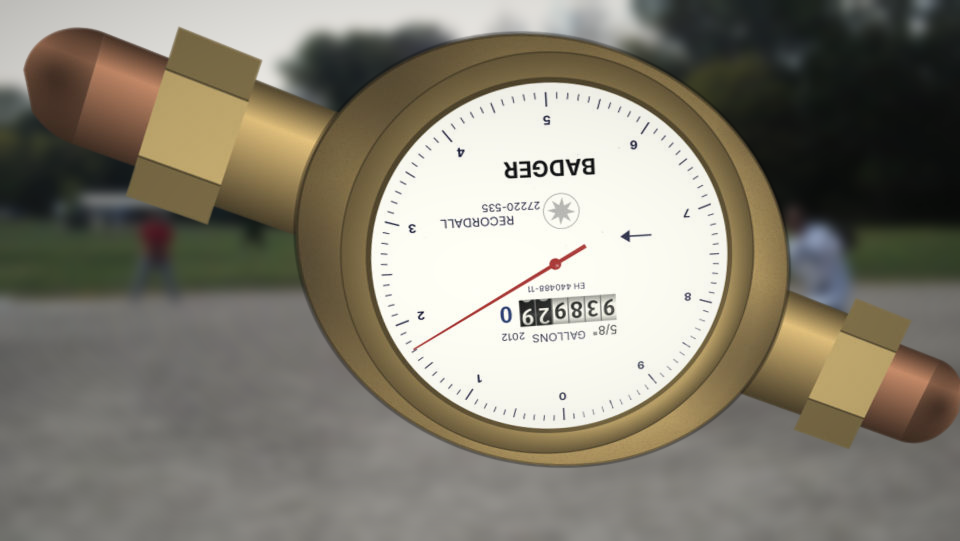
9389291.7 (gal)
